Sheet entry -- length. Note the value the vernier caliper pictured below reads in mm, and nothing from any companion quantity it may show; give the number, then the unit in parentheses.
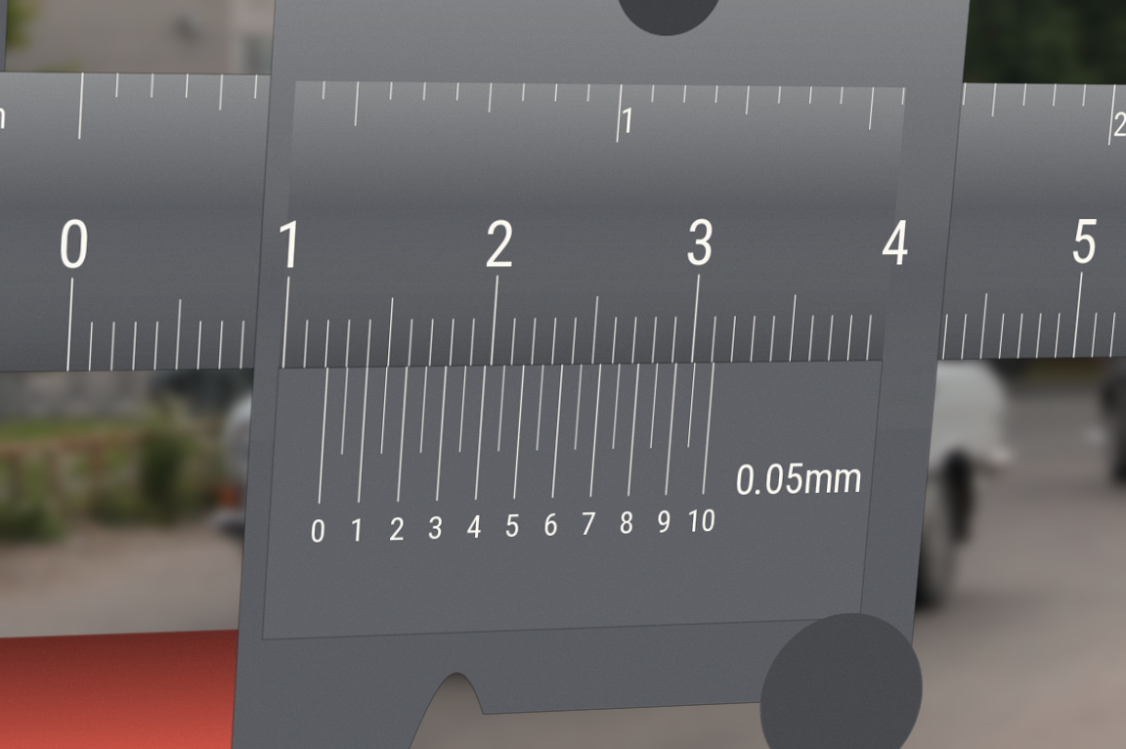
12.1 (mm)
